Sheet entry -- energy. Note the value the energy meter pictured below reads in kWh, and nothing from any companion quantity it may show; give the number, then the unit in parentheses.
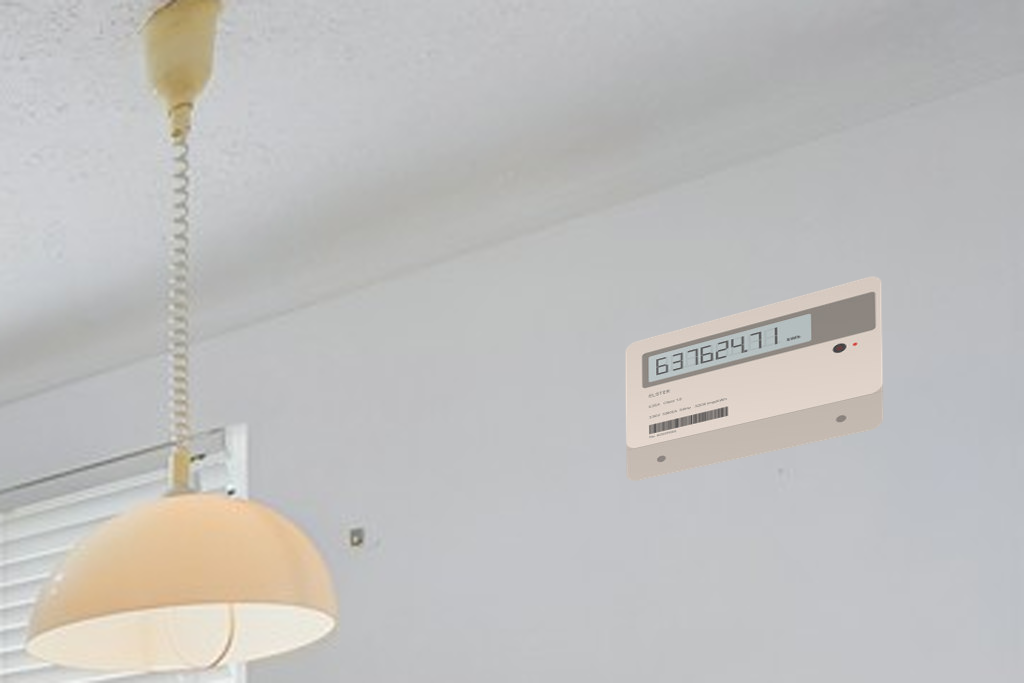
637624.71 (kWh)
